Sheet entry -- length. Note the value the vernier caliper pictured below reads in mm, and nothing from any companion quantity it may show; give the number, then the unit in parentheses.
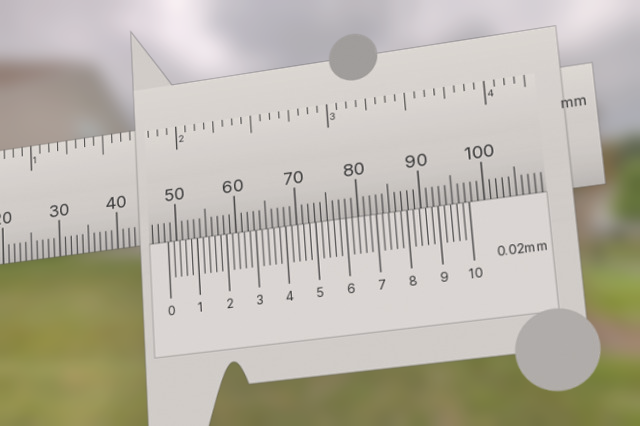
48.6 (mm)
